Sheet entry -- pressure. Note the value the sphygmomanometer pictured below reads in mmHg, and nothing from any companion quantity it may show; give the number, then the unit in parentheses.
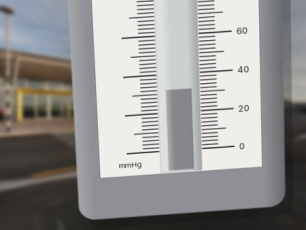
32 (mmHg)
